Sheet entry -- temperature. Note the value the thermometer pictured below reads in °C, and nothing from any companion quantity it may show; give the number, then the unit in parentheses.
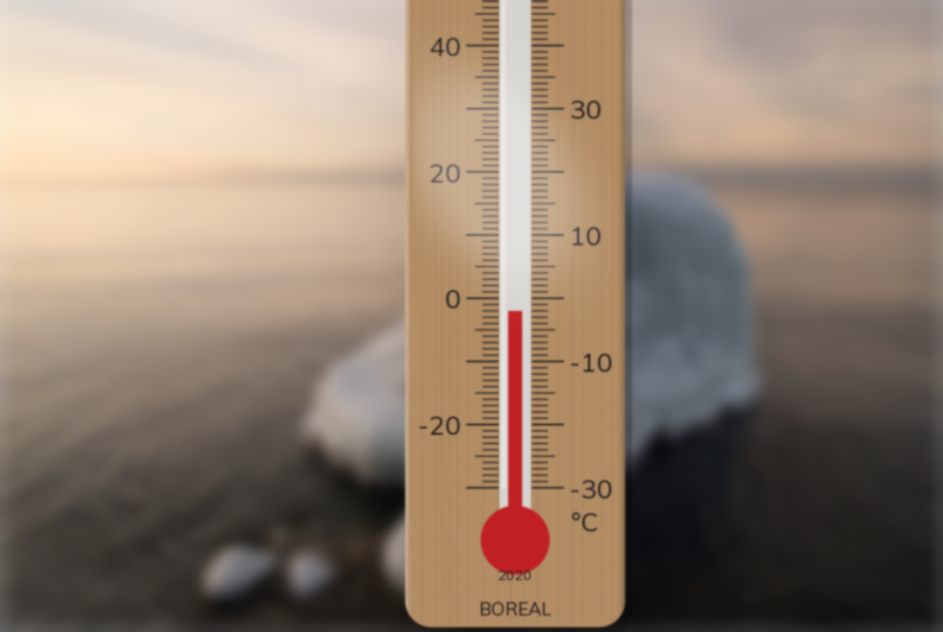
-2 (°C)
